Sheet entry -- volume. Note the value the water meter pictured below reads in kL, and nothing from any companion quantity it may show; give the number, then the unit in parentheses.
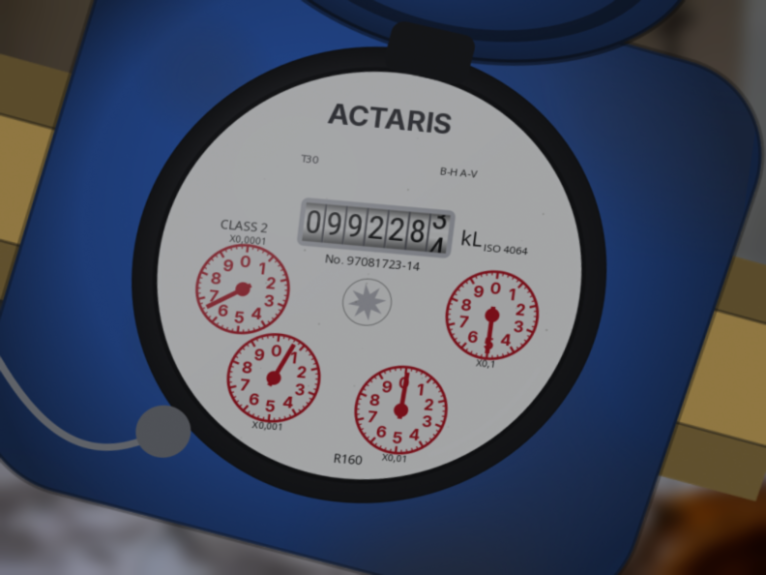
992283.5006 (kL)
